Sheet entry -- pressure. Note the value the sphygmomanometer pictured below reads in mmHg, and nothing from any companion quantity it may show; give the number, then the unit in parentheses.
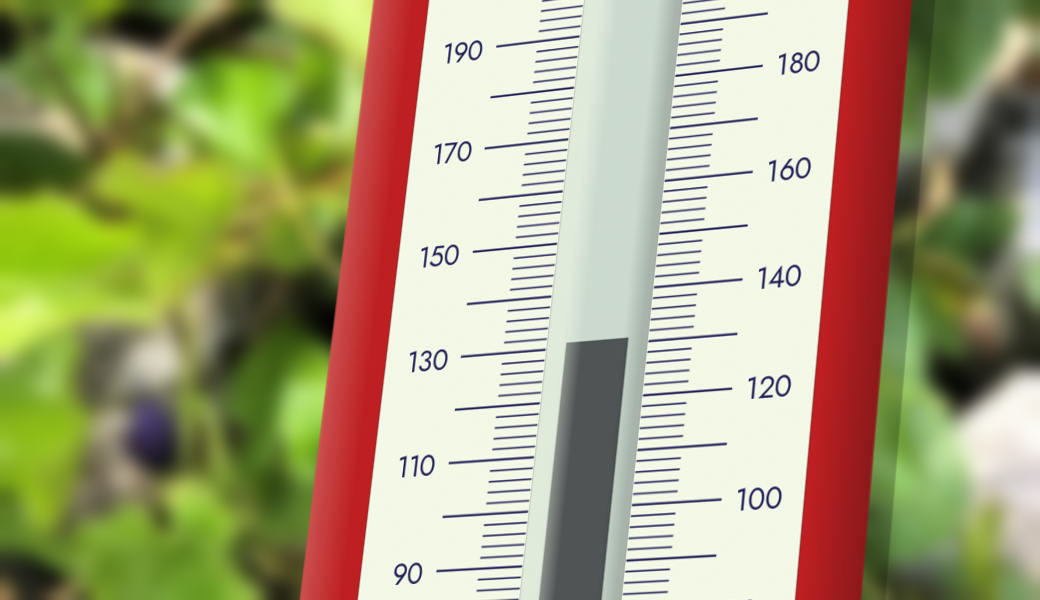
131 (mmHg)
